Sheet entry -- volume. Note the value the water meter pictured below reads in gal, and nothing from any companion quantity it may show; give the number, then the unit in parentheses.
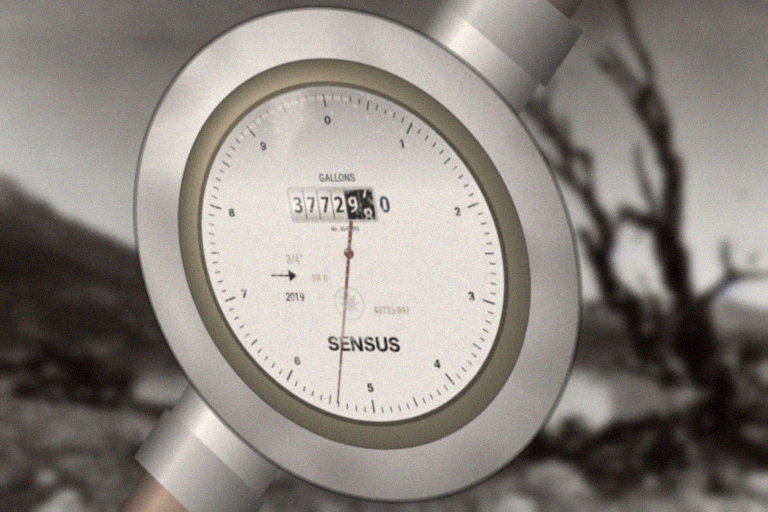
3772975.4 (gal)
